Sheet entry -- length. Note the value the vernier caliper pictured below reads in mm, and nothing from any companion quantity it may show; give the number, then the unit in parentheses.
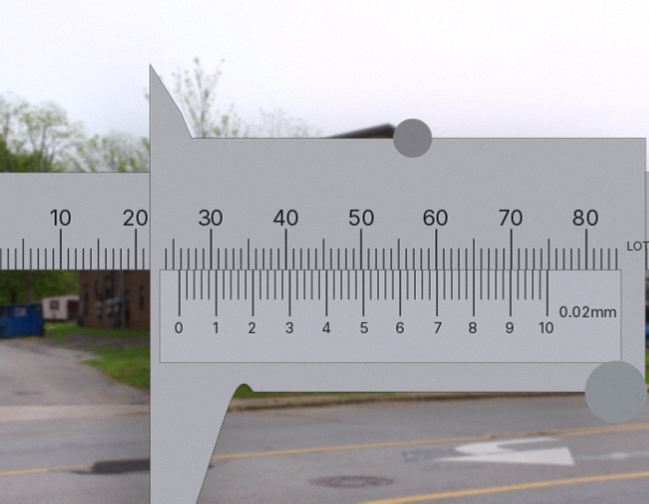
25.8 (mm)
